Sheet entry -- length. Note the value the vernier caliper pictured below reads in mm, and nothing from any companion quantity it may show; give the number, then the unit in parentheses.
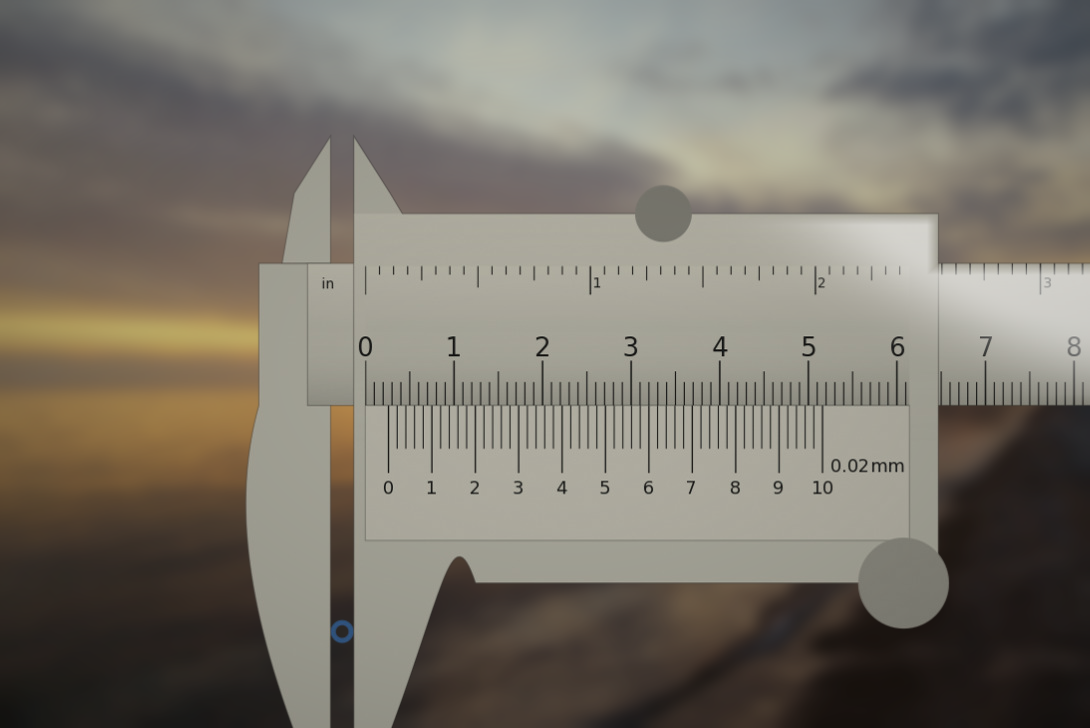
2.6 (mm)
